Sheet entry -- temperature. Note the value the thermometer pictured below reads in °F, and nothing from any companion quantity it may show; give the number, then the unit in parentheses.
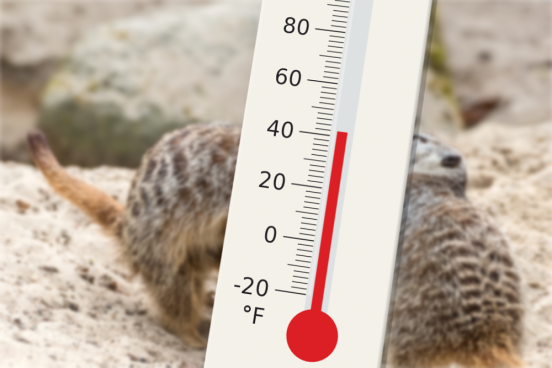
42 (°F)
